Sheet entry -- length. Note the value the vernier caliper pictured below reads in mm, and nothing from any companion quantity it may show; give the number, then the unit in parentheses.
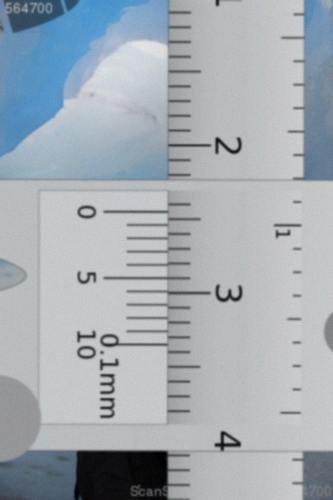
24.5 (mm)
